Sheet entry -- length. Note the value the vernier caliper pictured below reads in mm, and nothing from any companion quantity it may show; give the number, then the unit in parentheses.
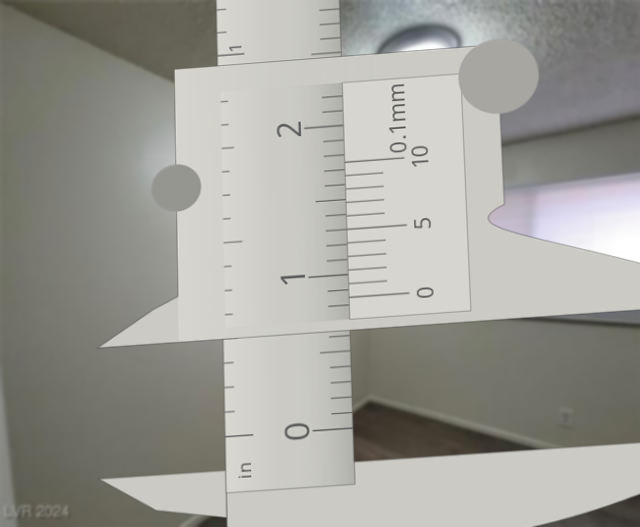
8.5 (mm)
